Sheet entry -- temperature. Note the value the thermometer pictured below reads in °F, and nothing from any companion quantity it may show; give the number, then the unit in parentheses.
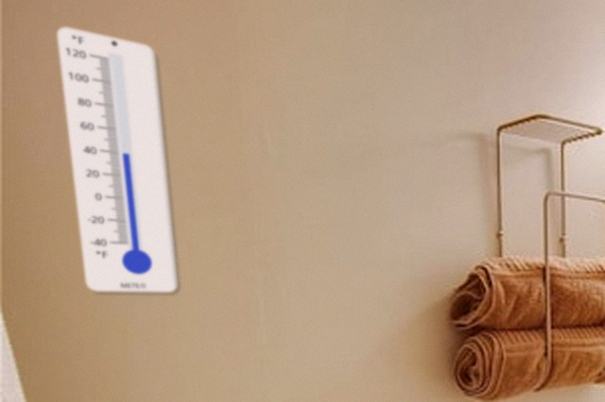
40 (°F)
